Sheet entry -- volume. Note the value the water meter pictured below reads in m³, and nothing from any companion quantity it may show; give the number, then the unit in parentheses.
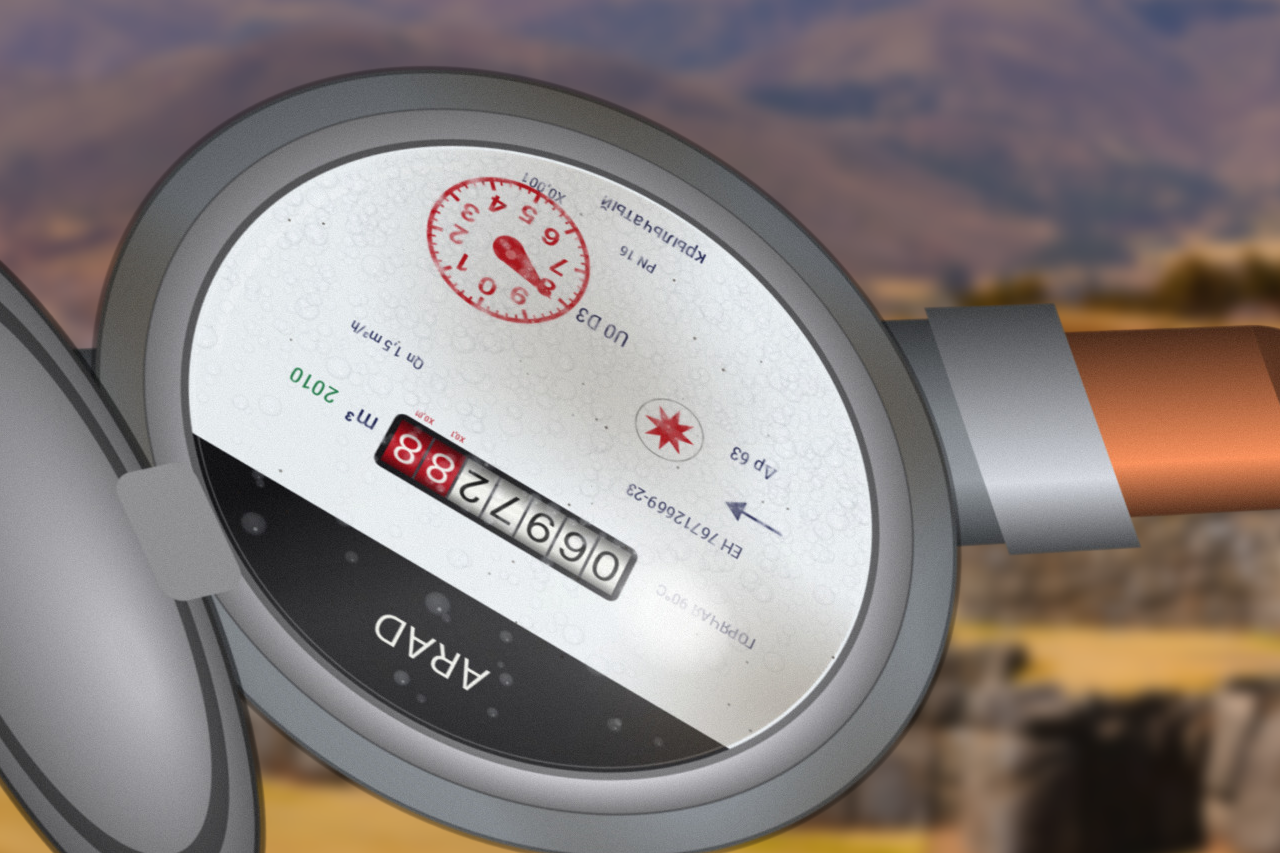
6972.888 (m³)
